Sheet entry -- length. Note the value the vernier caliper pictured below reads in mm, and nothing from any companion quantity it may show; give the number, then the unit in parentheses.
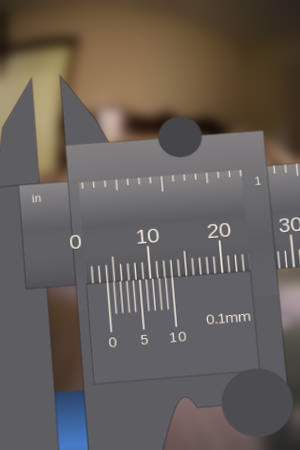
4.0 (mm)
